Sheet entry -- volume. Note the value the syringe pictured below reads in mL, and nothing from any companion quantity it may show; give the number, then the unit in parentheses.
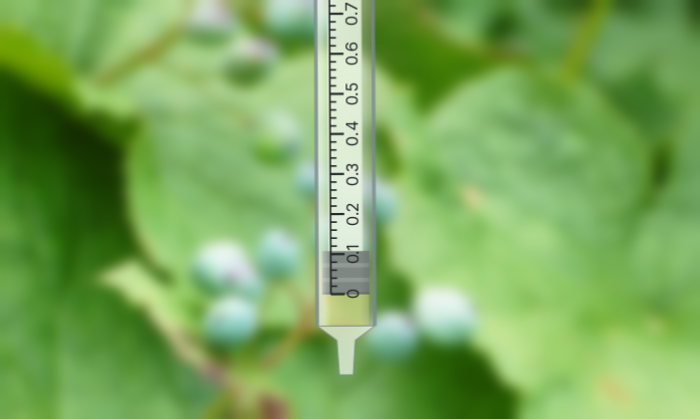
0 (mL)
